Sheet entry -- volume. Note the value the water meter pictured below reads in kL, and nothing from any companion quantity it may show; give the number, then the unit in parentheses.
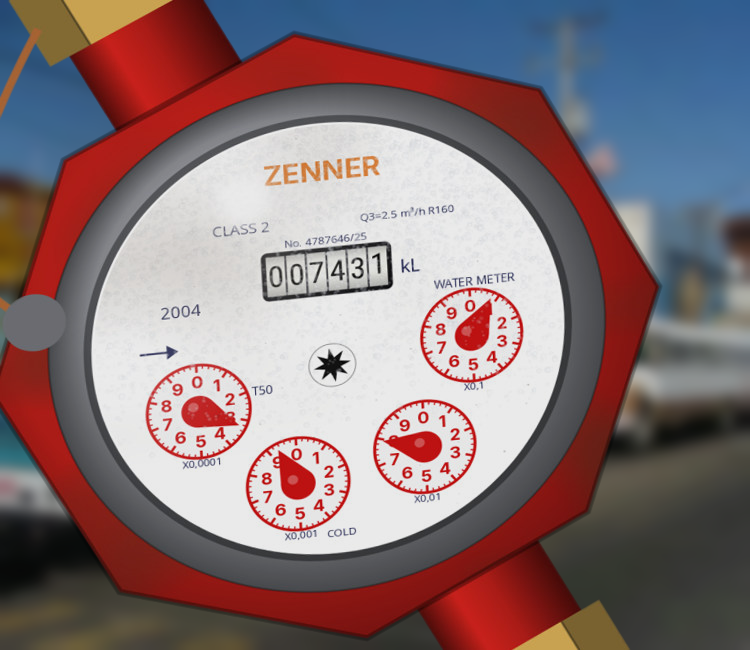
7431.0793 (kL)
